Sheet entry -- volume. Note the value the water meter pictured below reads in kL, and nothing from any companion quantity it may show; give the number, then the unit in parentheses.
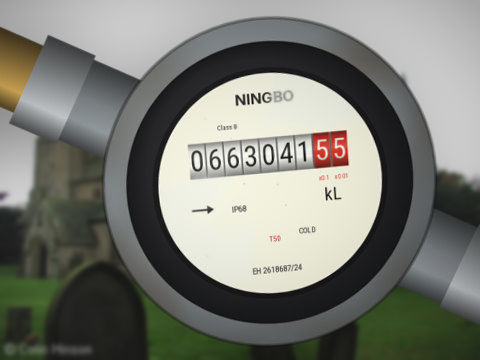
663041.55 (kL)
